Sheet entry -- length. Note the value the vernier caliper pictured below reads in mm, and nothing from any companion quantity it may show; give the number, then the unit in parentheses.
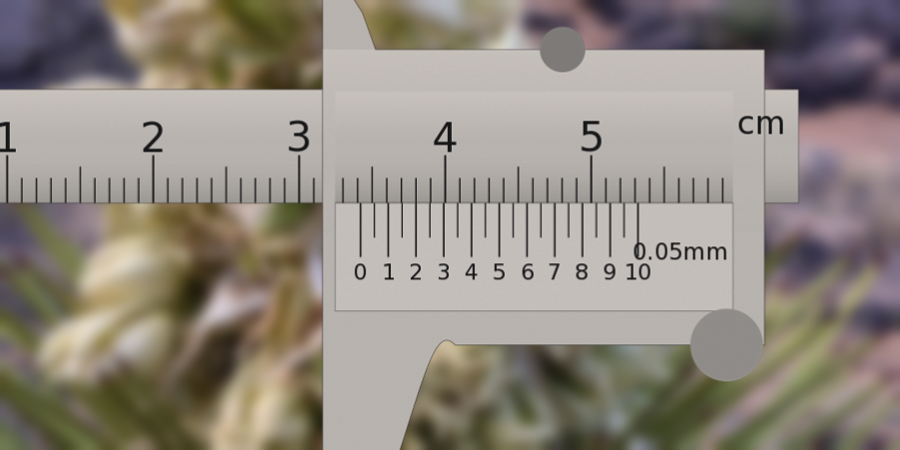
34.2 (mm)
